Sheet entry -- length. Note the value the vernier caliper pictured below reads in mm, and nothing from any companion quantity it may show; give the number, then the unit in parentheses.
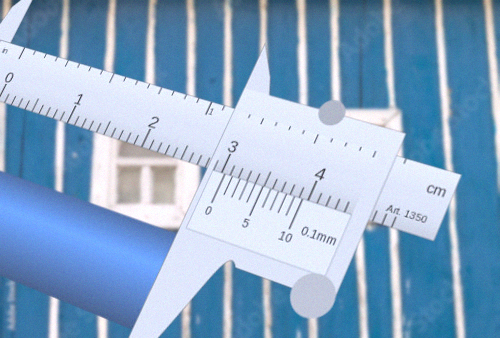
30.4 (mm)
